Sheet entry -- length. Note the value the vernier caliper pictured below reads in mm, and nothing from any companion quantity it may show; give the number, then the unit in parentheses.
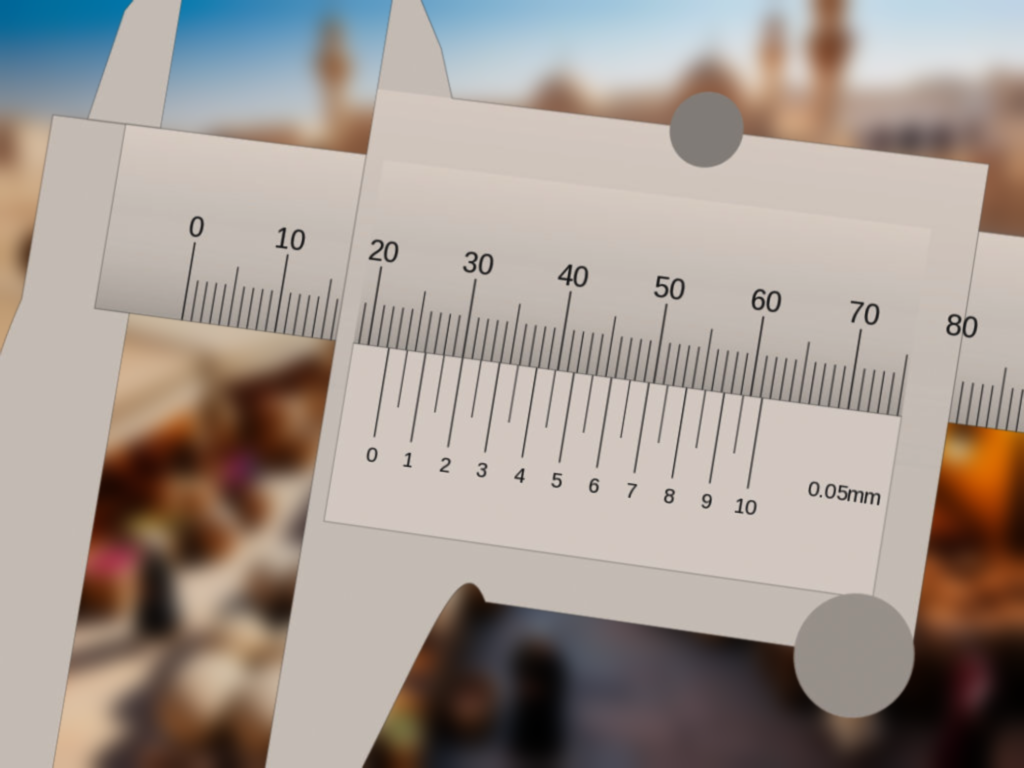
22.2 (mm)
